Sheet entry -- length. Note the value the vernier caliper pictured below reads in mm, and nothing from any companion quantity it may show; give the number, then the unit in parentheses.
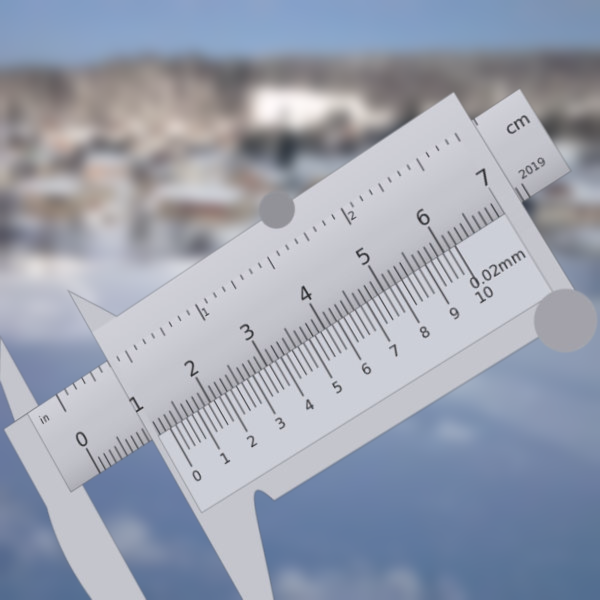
12.8 (mm)
